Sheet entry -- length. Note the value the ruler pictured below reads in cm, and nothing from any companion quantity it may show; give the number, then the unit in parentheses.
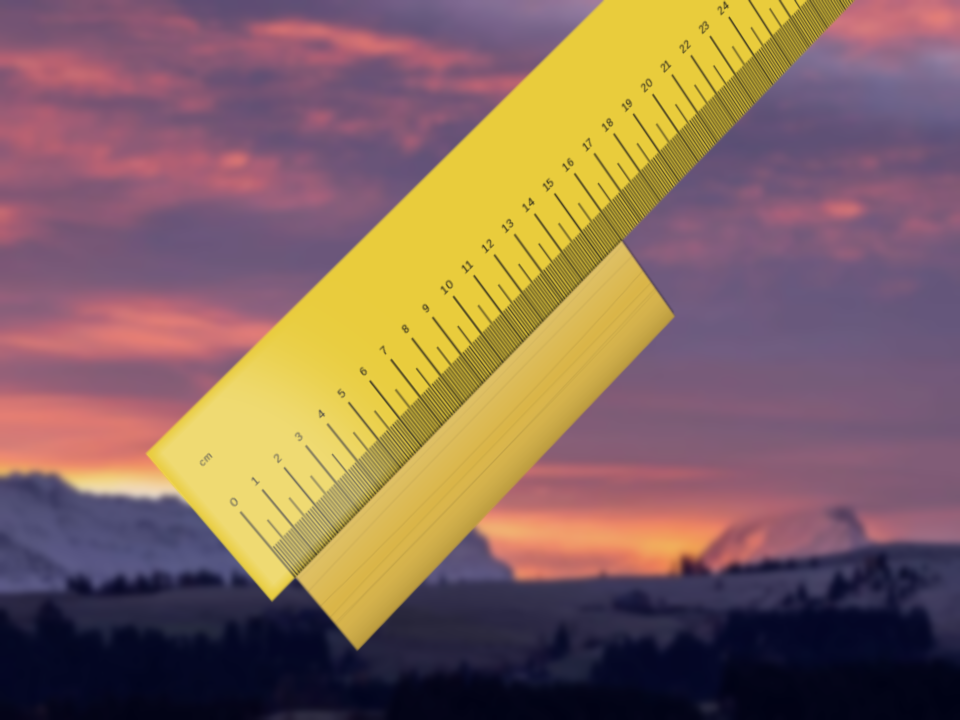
16 (cm)
